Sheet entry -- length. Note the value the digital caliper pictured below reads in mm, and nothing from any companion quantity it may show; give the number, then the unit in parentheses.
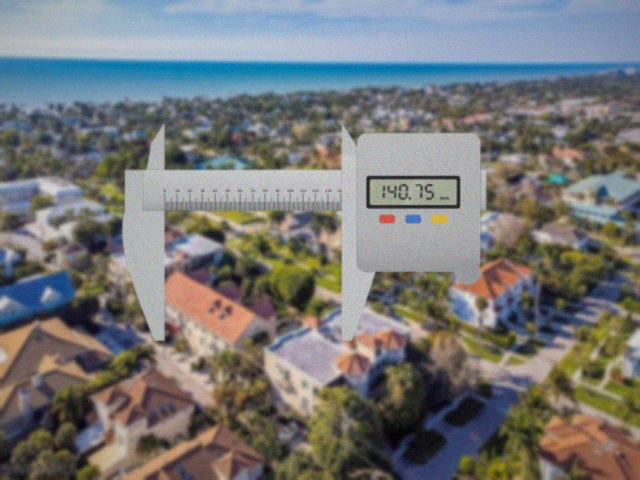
140.75 (mm)
